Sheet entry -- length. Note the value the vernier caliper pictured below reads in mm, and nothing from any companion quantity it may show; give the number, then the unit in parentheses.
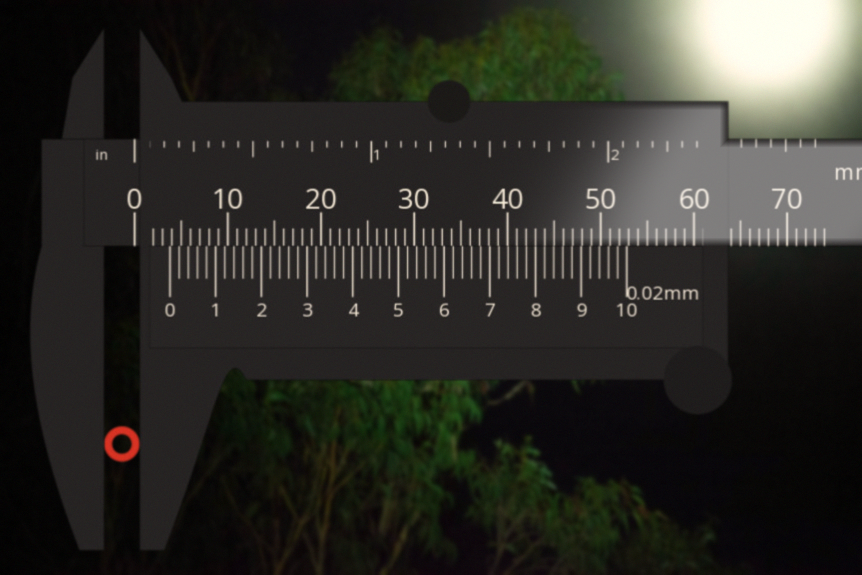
3.8 (mm)
